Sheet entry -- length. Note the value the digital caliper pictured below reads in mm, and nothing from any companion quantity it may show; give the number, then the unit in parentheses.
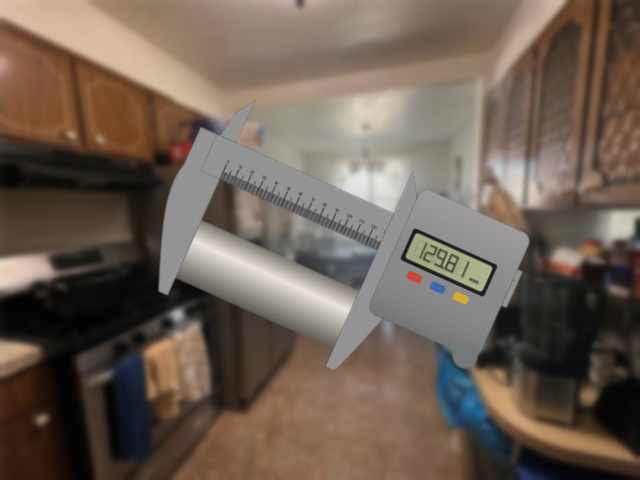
129.81 (mm)
